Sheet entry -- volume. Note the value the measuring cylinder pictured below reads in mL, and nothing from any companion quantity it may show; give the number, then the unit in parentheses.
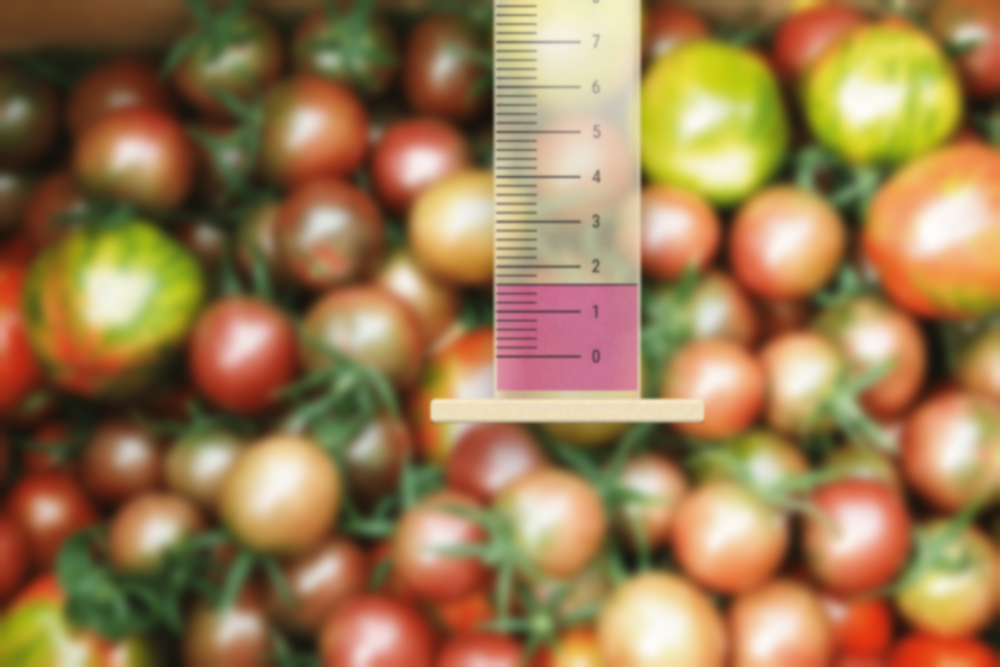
1.6 (mL)
